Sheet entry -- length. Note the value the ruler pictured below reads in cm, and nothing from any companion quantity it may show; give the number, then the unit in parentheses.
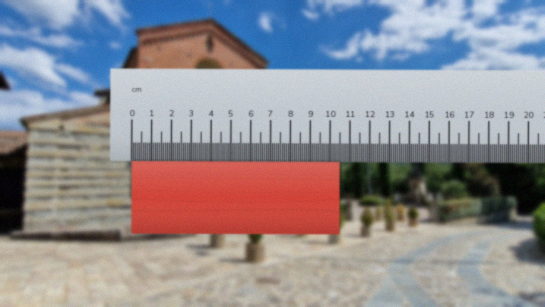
10.5 (cm)
